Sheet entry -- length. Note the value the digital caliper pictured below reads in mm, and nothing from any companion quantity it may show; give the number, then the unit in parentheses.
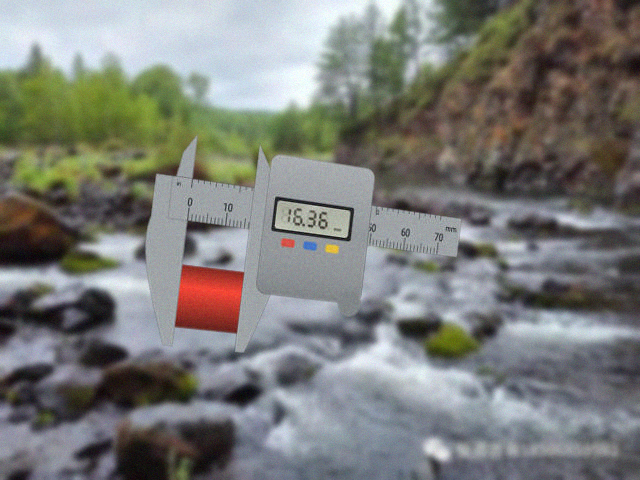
16.36 (mm)
